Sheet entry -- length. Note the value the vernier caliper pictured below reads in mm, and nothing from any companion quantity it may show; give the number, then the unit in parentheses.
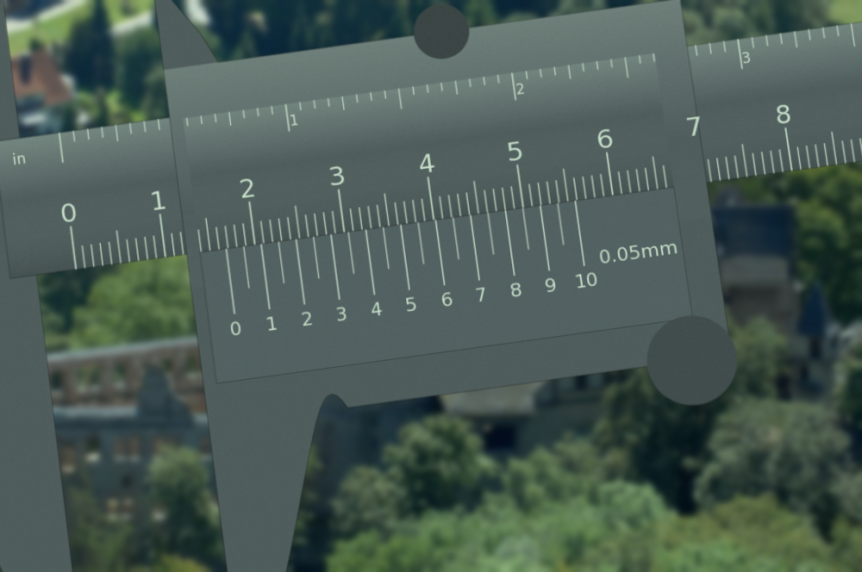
16.8 (mm)
